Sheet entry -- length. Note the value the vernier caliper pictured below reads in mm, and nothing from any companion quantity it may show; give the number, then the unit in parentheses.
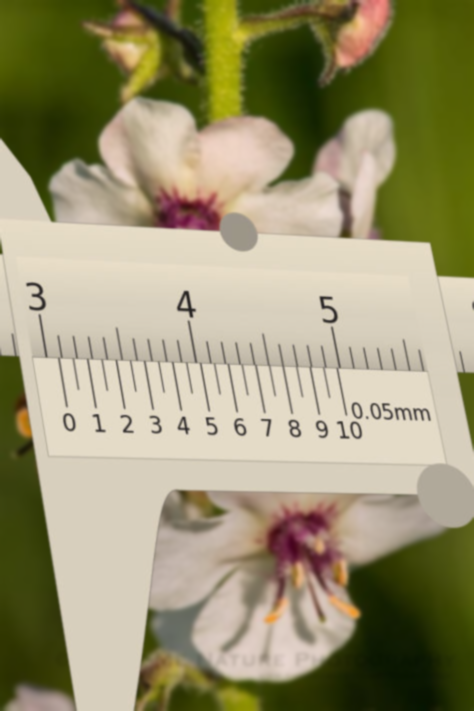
30.8 (mm)
